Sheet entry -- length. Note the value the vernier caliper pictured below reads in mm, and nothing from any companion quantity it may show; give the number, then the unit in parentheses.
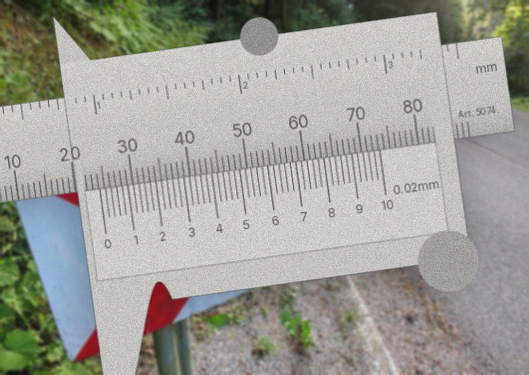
24.2 (mm)
